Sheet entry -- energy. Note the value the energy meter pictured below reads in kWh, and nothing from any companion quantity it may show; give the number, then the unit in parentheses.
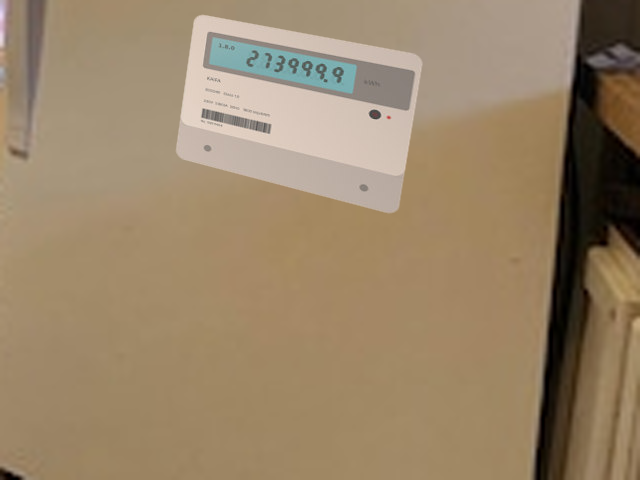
273999.9 (kWh)
